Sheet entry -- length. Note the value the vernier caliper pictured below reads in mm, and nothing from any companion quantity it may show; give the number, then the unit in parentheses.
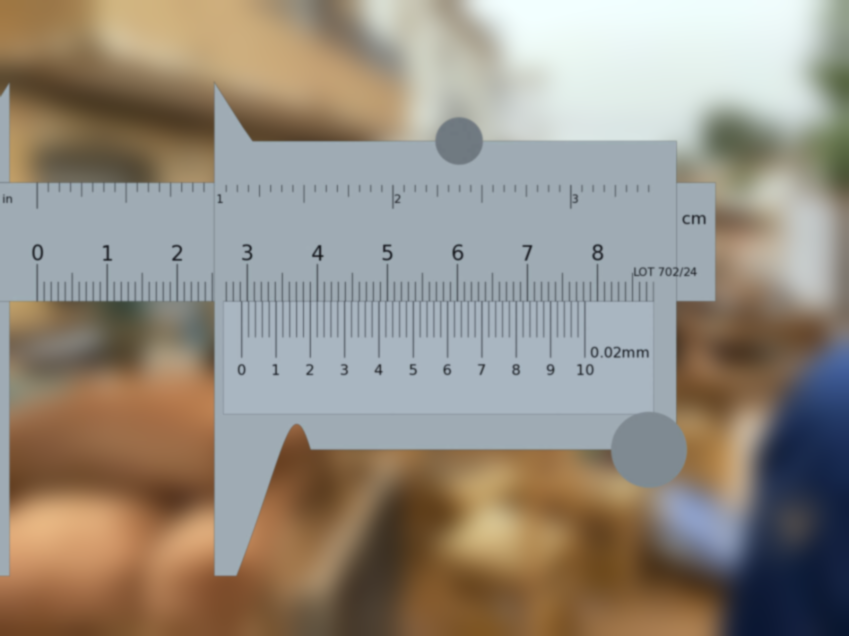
29.2 (mm)
